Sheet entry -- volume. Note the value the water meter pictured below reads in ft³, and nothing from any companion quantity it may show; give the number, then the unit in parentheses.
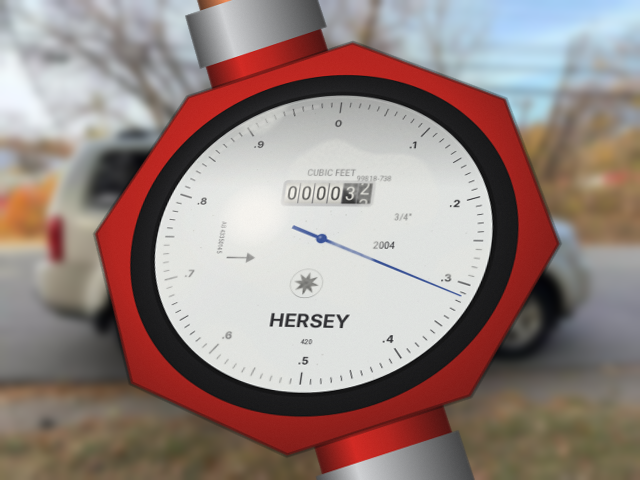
32.31 (ft³)
